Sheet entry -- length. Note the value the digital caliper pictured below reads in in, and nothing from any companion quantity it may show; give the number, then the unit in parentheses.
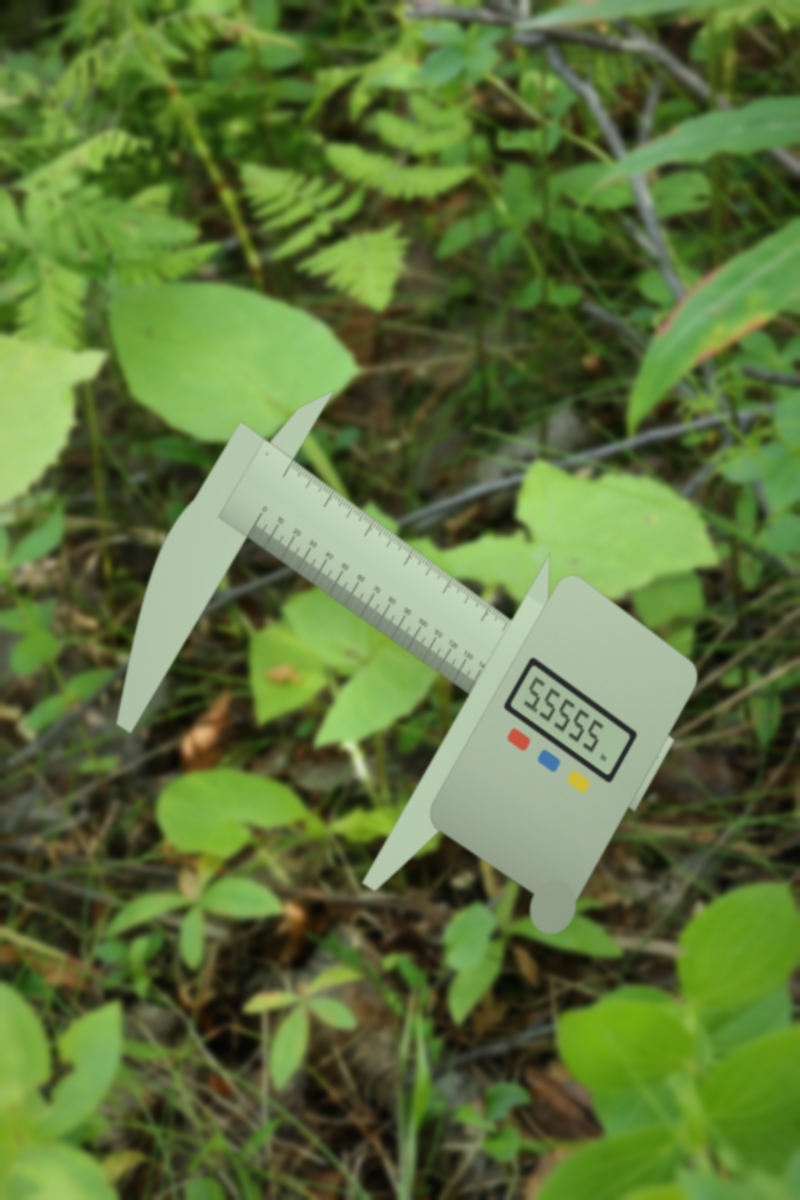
5.5555 (in)
